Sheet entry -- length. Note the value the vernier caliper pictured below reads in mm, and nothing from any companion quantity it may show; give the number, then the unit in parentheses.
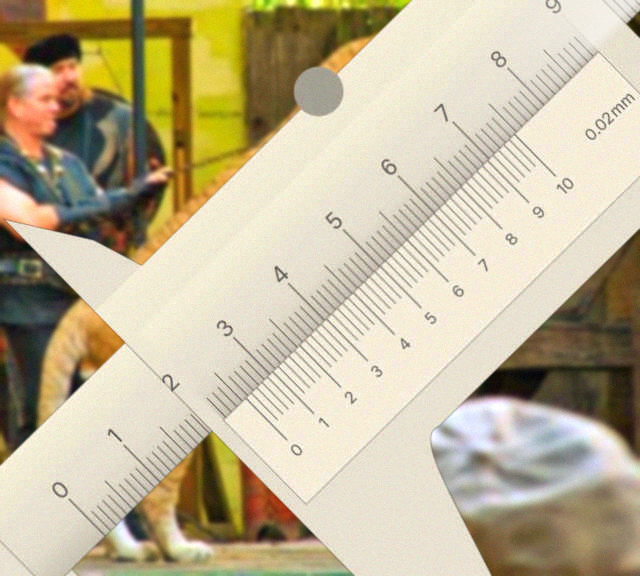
25.6 (mm)
